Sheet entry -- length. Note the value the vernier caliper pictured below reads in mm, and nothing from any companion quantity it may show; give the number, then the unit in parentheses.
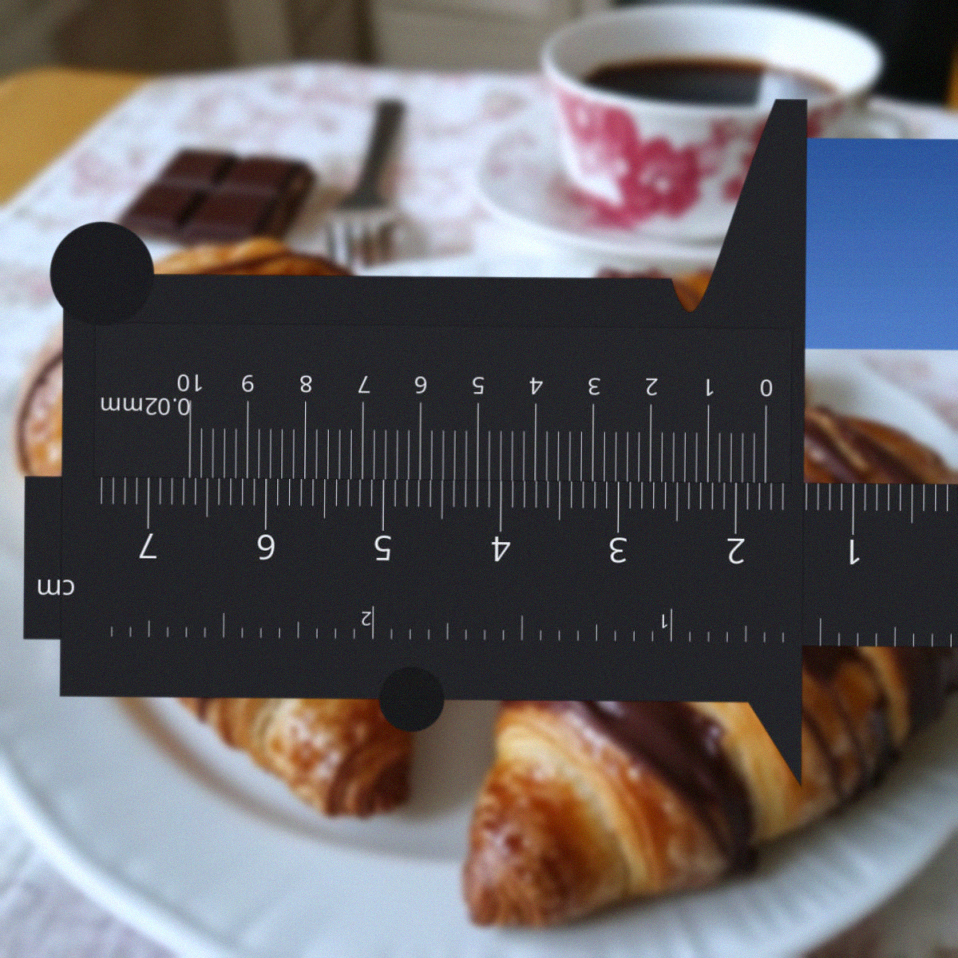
17.5 (mm)
